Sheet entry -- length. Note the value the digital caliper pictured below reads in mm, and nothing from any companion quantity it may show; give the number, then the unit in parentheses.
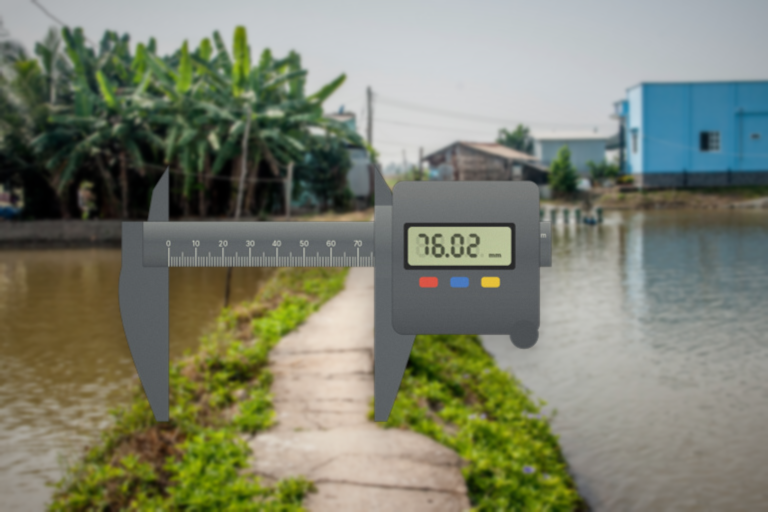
76.02 (mm)
